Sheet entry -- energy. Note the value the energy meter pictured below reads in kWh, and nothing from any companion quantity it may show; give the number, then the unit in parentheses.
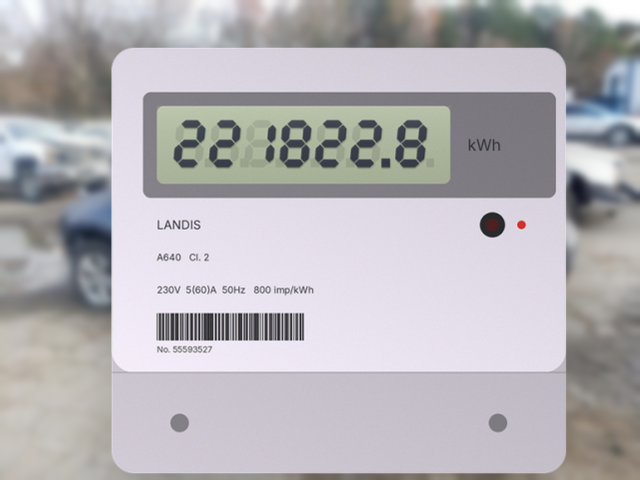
221822.8 (kWh)
